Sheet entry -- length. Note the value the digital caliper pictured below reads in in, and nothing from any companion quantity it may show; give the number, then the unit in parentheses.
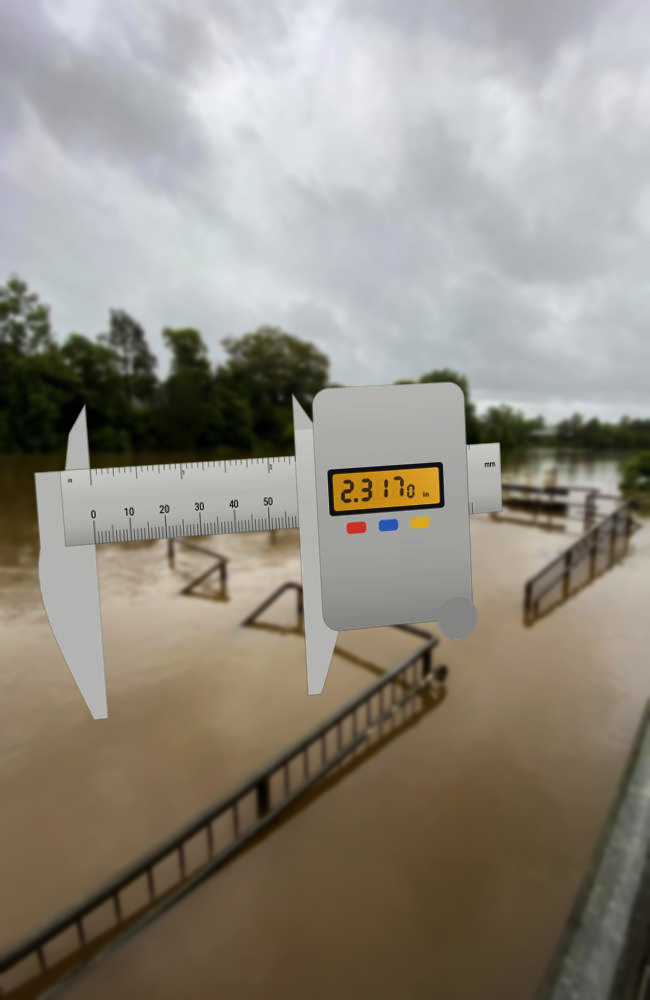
2.3170 (in)
